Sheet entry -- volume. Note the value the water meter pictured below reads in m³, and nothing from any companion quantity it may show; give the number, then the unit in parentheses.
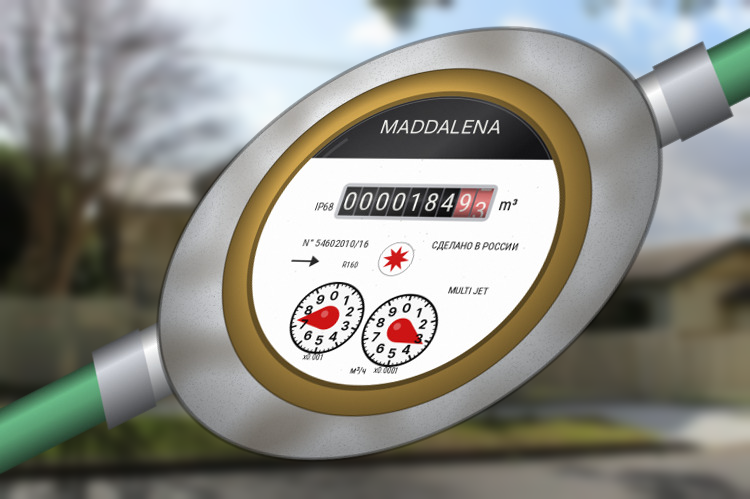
184.9273 (m³)
